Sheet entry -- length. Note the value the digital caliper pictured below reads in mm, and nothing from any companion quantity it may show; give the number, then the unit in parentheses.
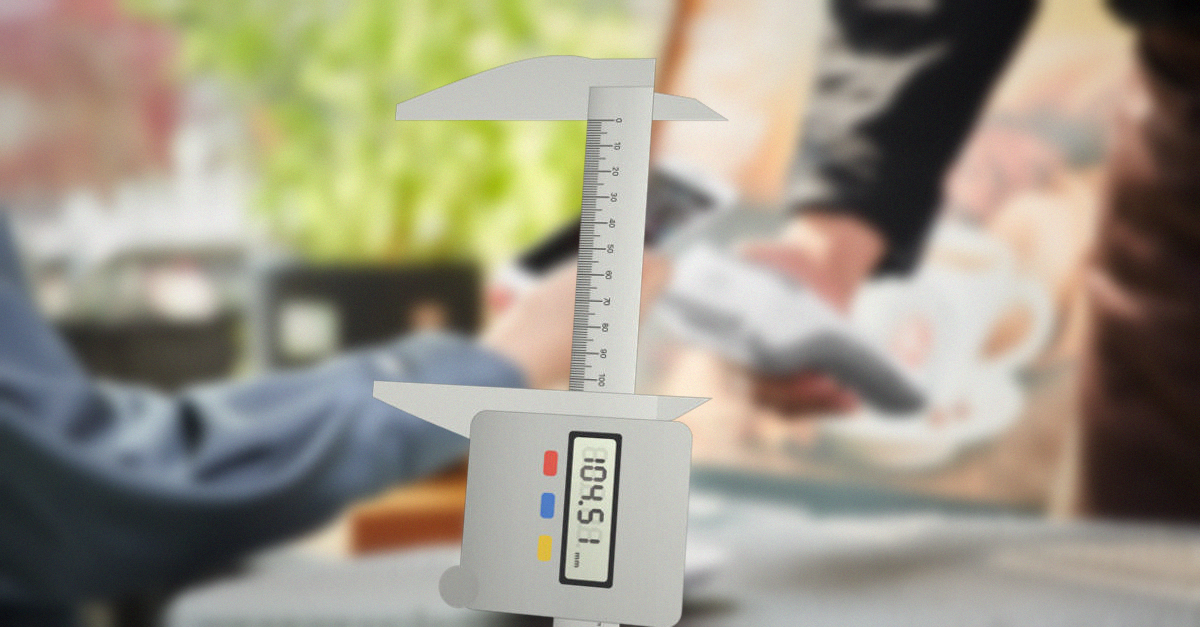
104.51 (mm)
